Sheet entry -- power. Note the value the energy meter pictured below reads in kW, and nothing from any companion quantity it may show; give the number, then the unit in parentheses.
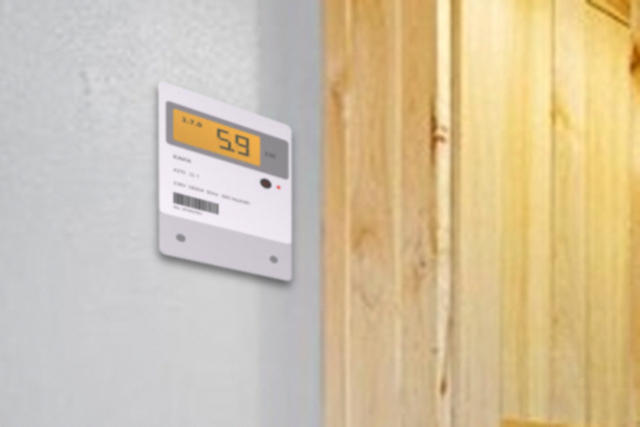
5.9 (kW)
